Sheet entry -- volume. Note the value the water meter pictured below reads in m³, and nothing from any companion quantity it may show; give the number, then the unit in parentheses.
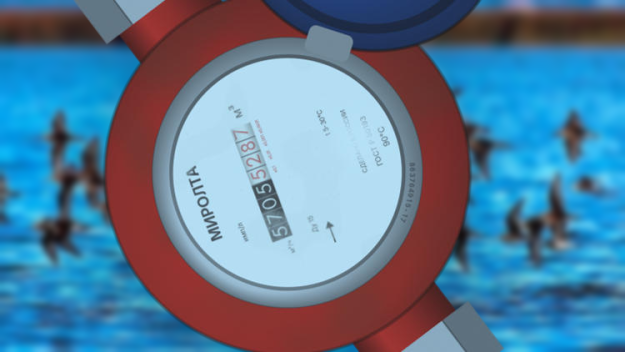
5705.5287 (m³)
